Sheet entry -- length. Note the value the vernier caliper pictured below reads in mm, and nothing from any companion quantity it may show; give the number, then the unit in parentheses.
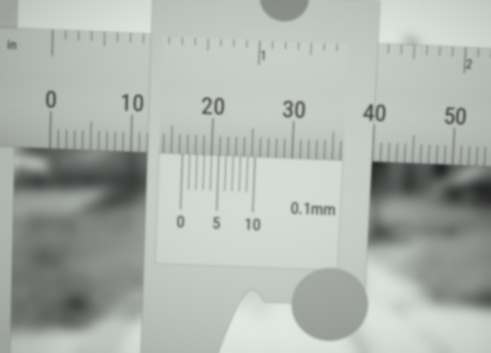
16.4 (mm)
